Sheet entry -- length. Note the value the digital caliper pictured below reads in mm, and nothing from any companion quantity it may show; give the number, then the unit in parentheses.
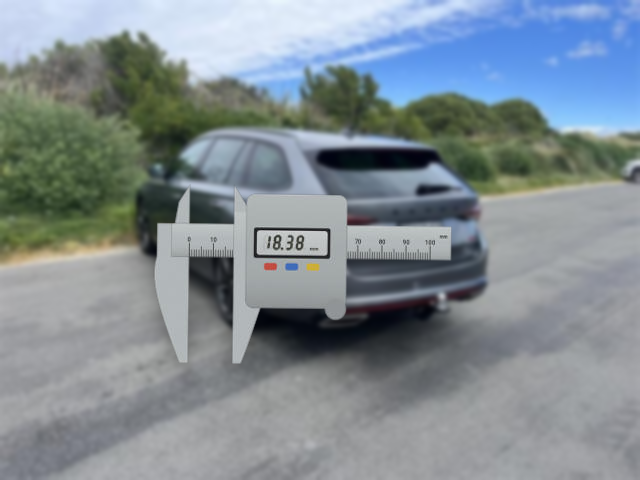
18.38 (mm)
